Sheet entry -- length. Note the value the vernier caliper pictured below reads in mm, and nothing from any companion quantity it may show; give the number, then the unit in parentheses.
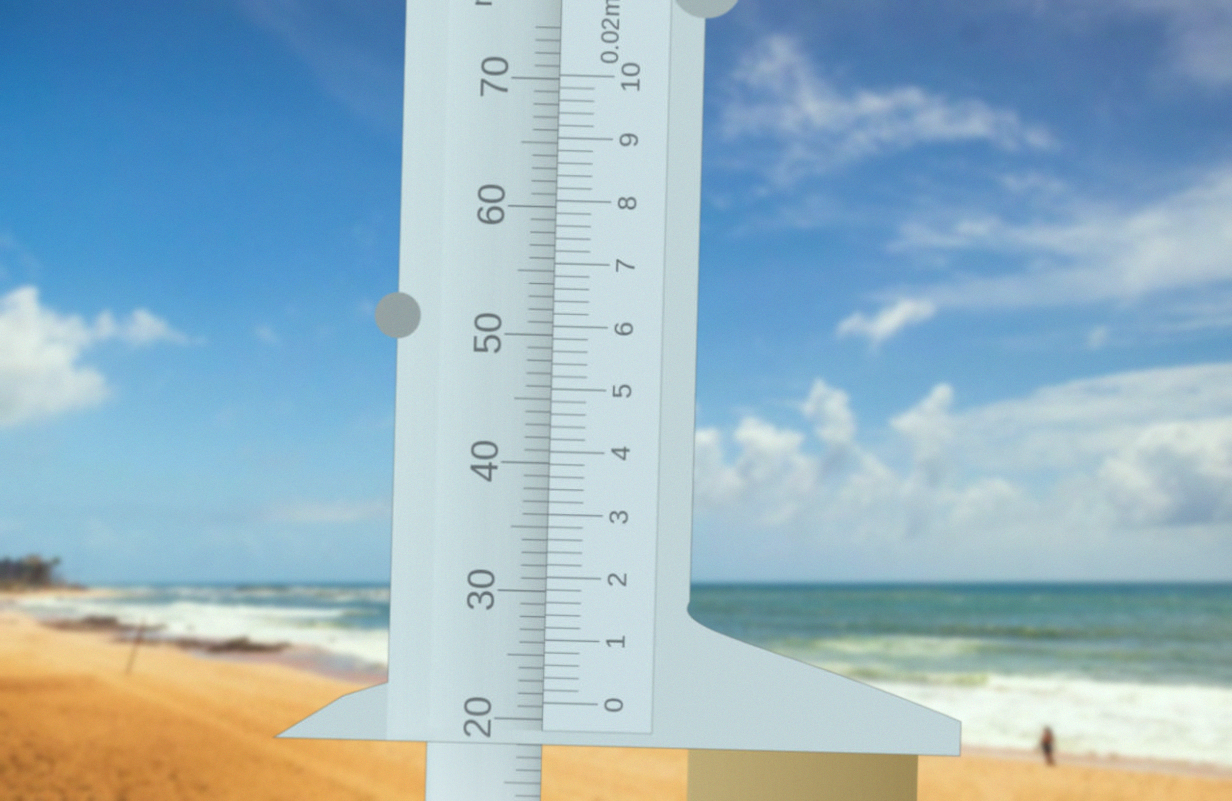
21.3 (mm)
